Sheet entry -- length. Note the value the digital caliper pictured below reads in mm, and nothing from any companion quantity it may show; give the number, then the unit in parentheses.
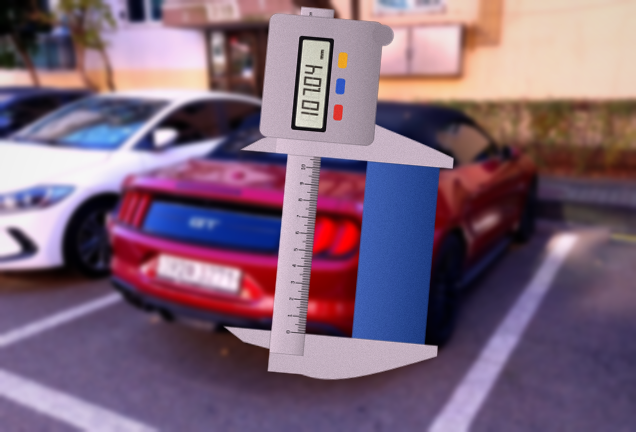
107.04 (mm)
